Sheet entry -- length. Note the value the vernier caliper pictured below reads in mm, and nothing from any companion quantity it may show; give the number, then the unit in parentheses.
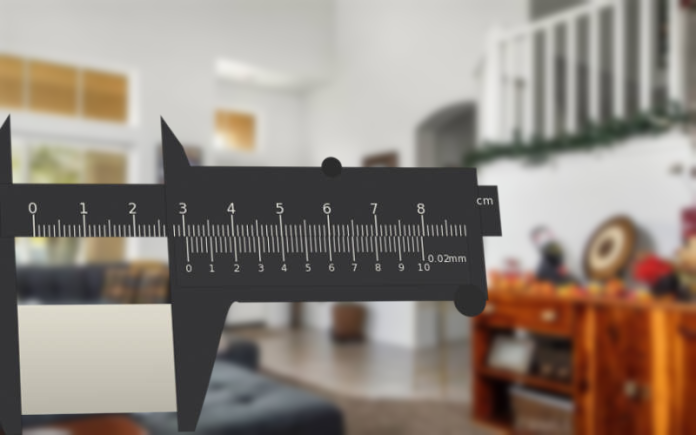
30.5 (mm)
